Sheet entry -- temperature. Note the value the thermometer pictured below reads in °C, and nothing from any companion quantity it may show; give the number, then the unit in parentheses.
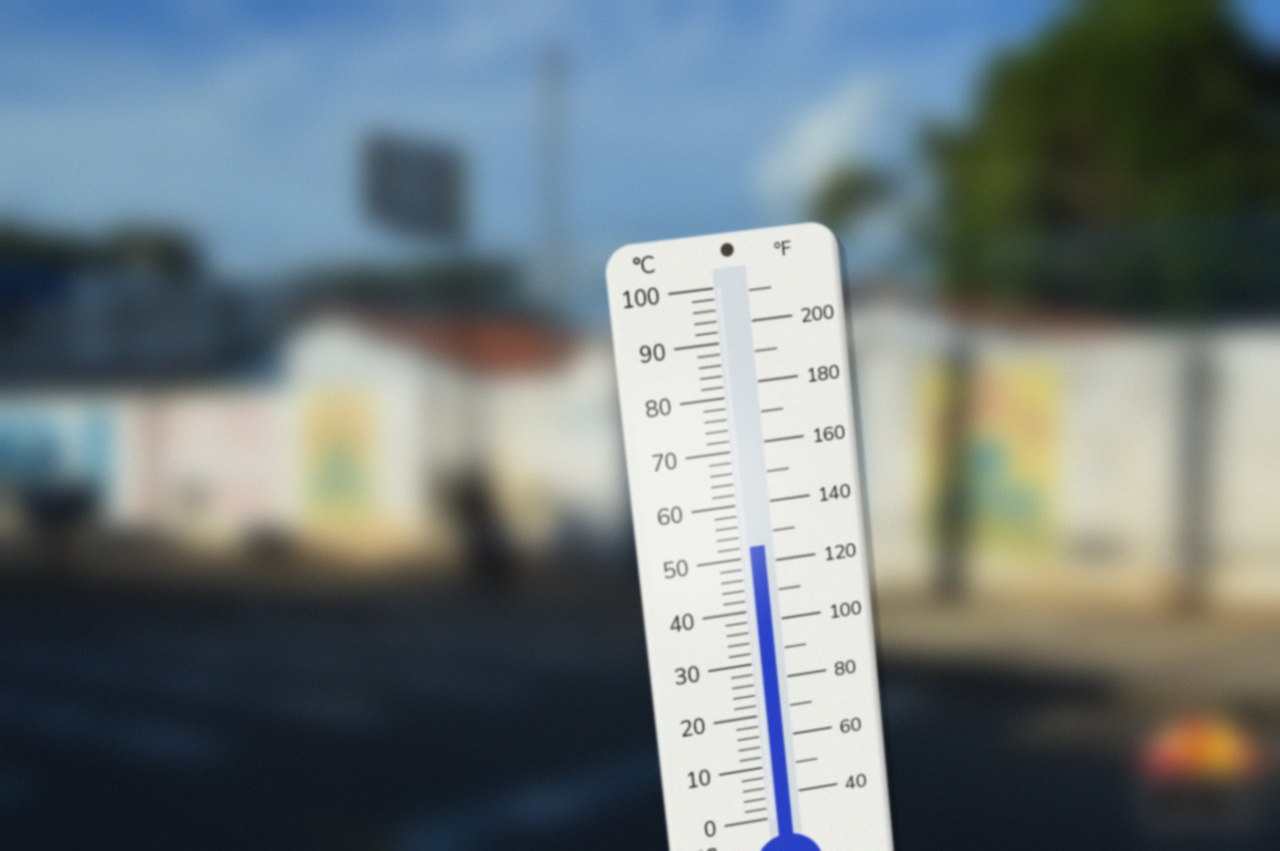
52 (°C)
